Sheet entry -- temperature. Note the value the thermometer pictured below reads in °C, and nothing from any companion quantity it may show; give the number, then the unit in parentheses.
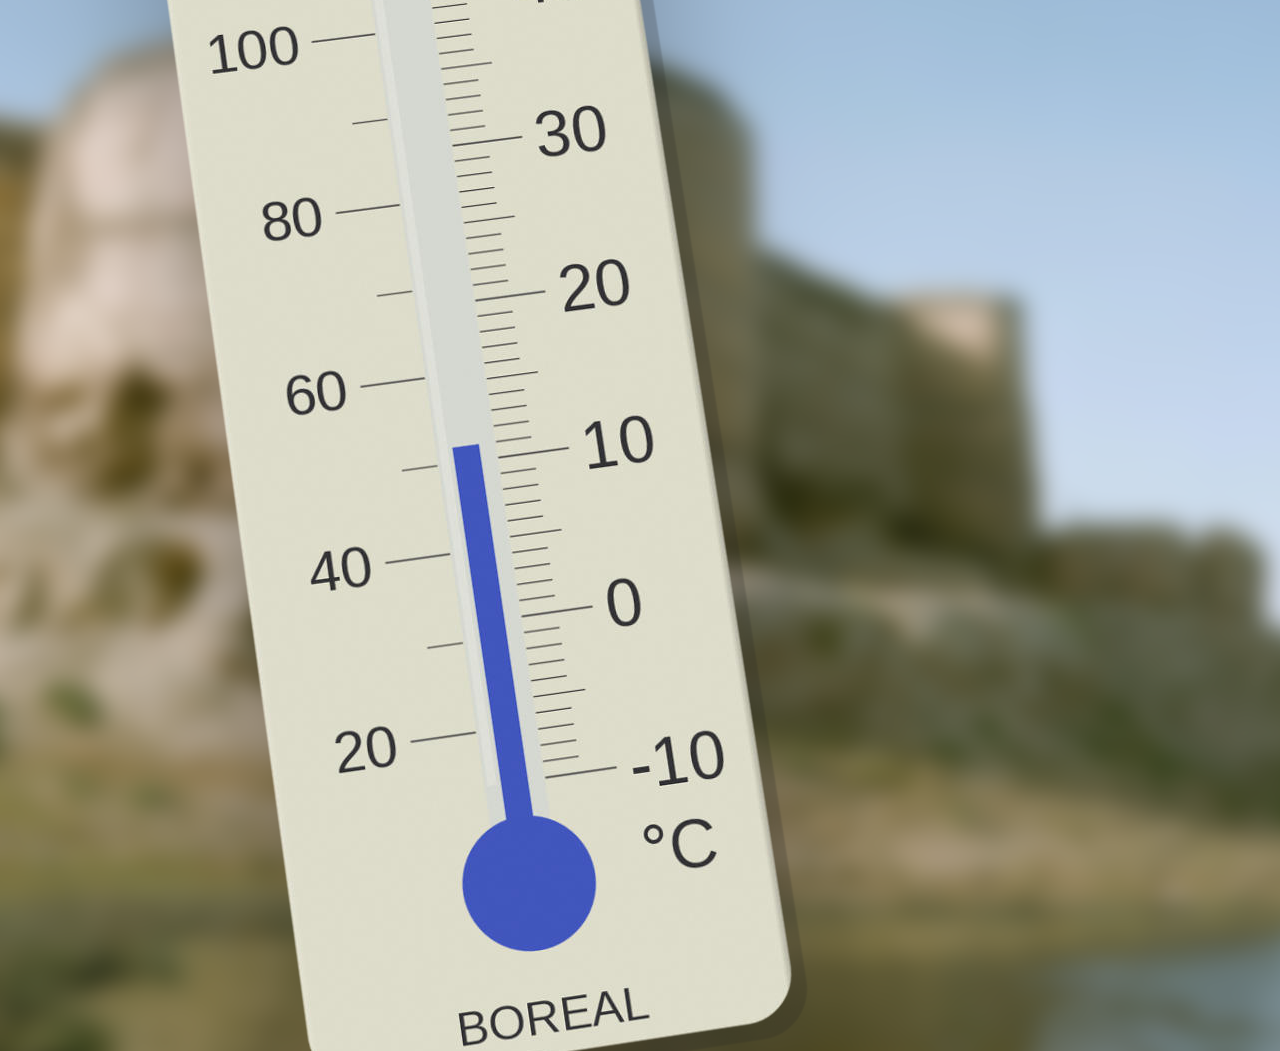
11 (°C)
